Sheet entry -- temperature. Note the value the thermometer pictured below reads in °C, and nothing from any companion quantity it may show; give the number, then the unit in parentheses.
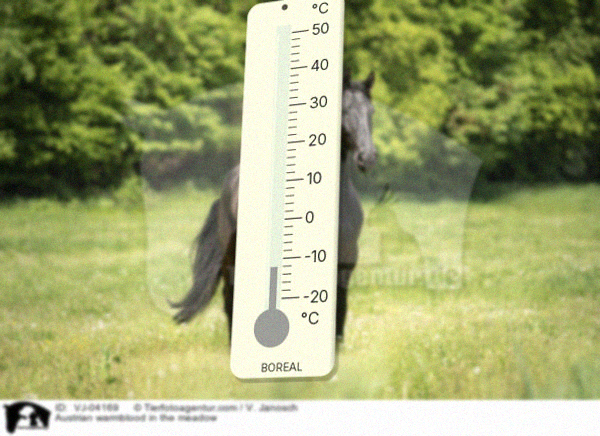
-12 (°C)
